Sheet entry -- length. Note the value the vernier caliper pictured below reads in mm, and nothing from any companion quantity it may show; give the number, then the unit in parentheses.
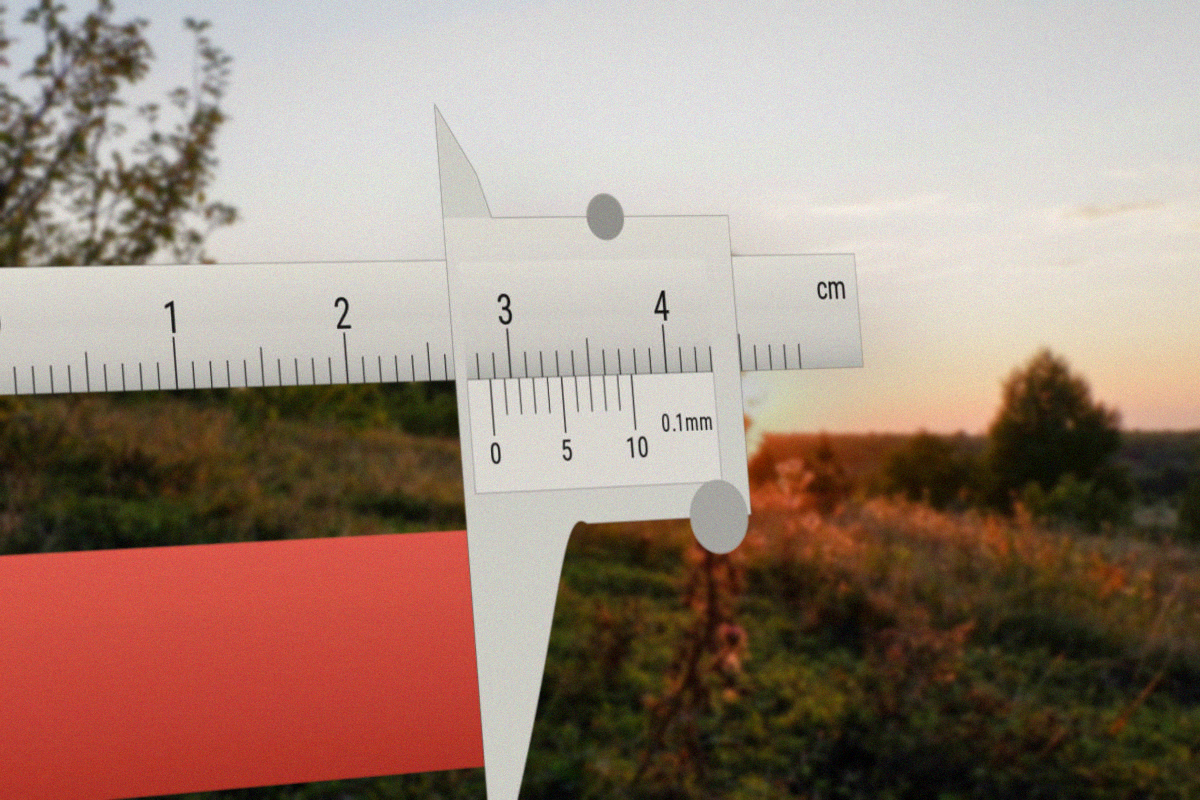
28.7 (mm)
